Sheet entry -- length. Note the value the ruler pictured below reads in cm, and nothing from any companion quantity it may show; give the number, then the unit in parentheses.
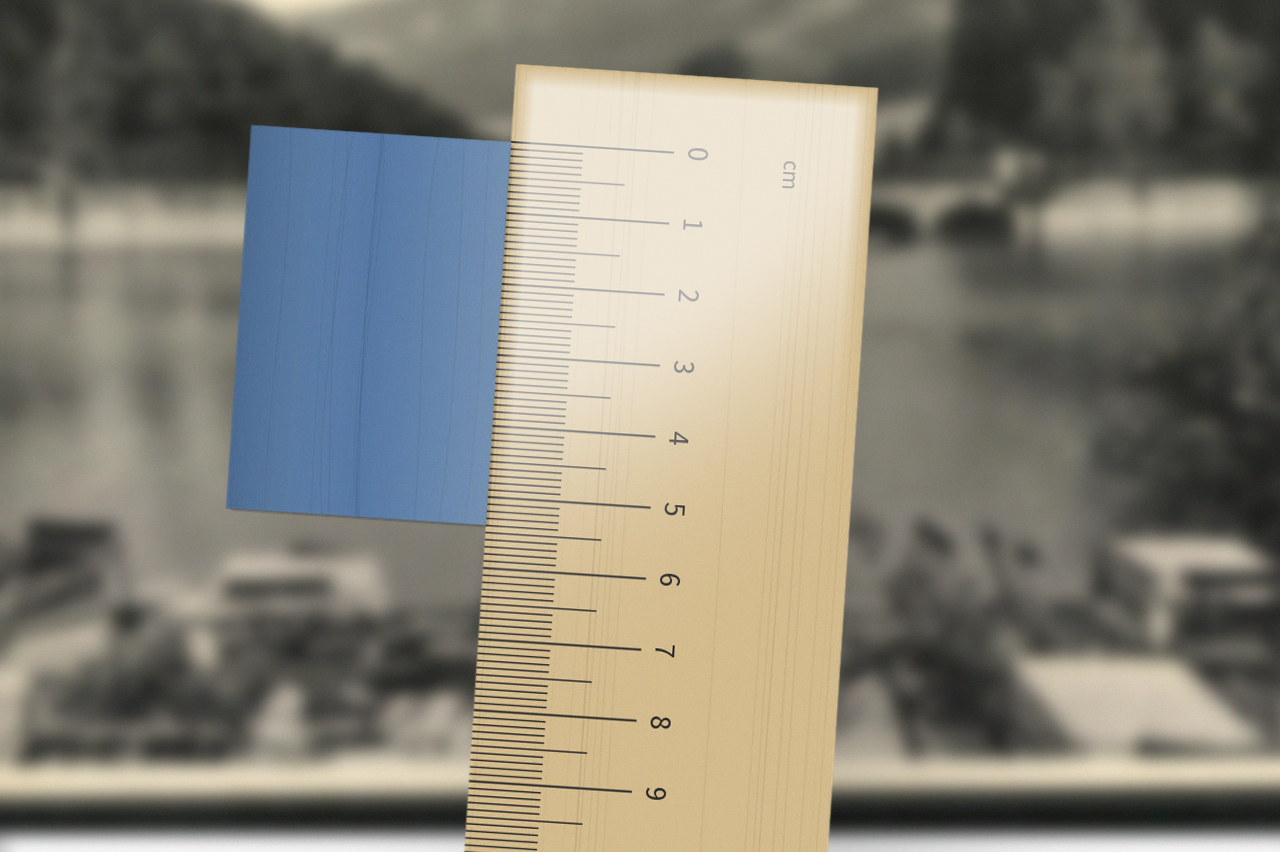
5.4 (cm)
